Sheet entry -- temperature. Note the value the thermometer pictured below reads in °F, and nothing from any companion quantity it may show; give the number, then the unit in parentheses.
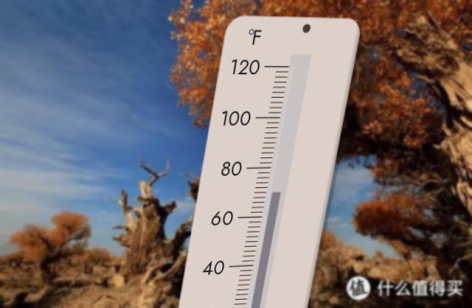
70 (°F)
